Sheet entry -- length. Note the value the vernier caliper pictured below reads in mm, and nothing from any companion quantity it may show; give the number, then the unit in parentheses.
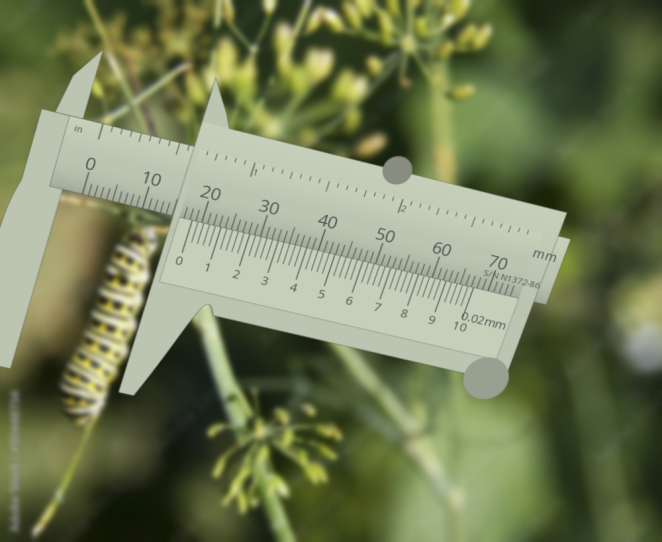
18.4 (mm)
